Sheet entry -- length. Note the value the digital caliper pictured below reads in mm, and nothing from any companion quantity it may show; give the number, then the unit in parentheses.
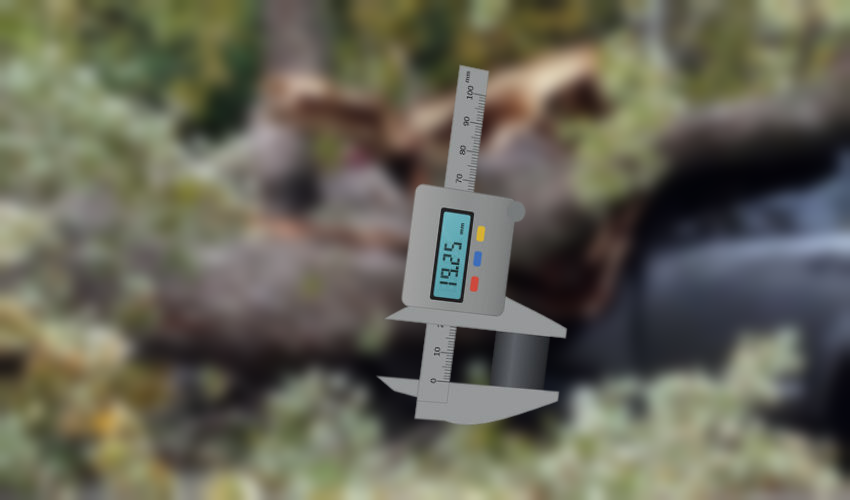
19.25 (mm)
